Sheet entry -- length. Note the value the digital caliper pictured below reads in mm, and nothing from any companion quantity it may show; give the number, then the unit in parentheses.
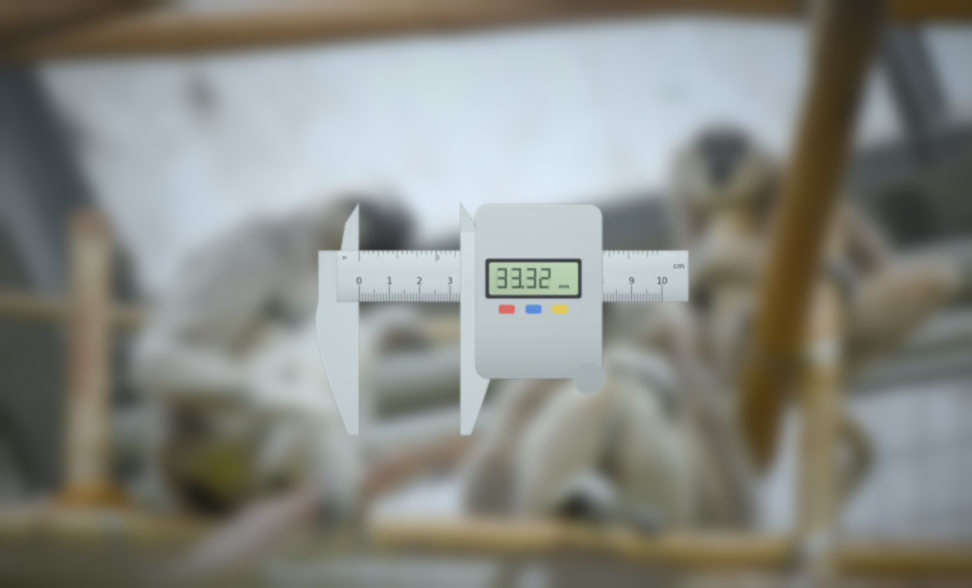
33.32 (mm)
